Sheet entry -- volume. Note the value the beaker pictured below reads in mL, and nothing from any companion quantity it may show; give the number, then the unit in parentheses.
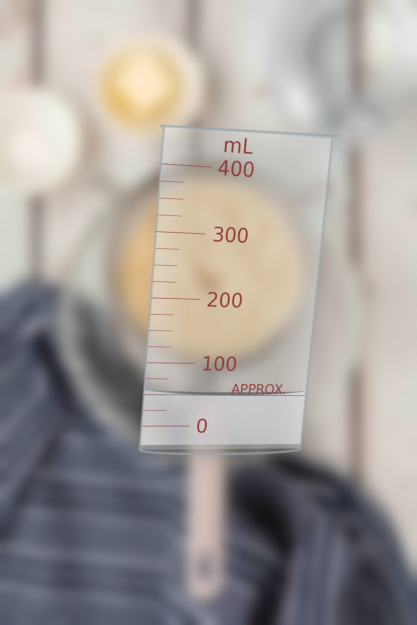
50 (mL)
